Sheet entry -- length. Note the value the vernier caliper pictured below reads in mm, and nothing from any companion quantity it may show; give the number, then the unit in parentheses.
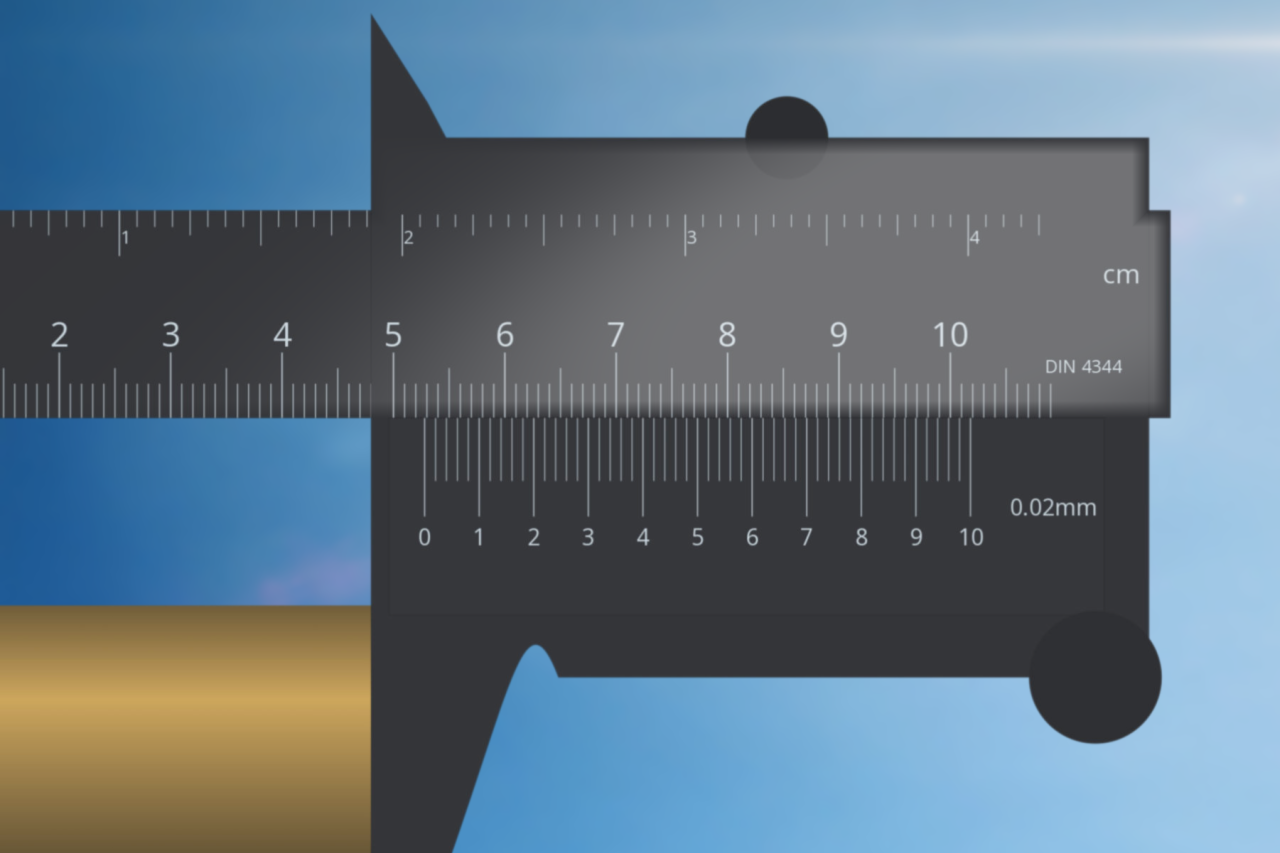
52.8 (mm)
